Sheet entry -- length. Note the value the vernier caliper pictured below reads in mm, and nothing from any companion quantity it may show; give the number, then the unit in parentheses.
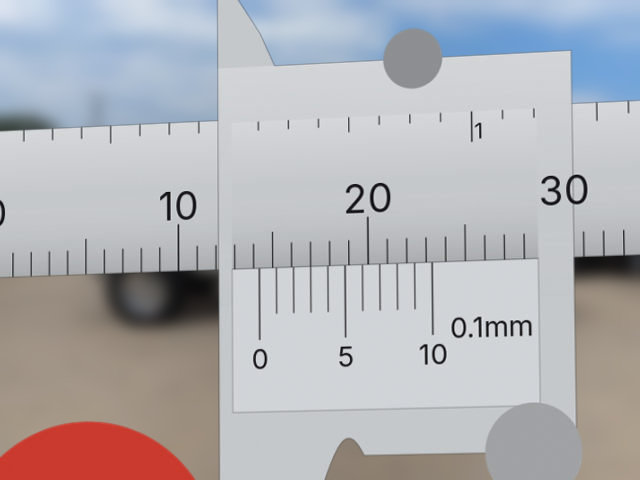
14.3 (mm)
